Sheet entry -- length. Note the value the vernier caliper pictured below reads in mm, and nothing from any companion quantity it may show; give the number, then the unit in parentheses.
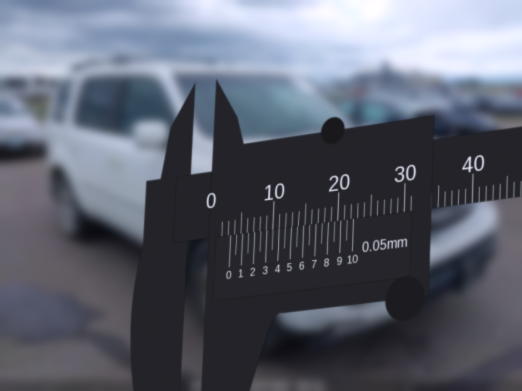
3.4 (mm)
